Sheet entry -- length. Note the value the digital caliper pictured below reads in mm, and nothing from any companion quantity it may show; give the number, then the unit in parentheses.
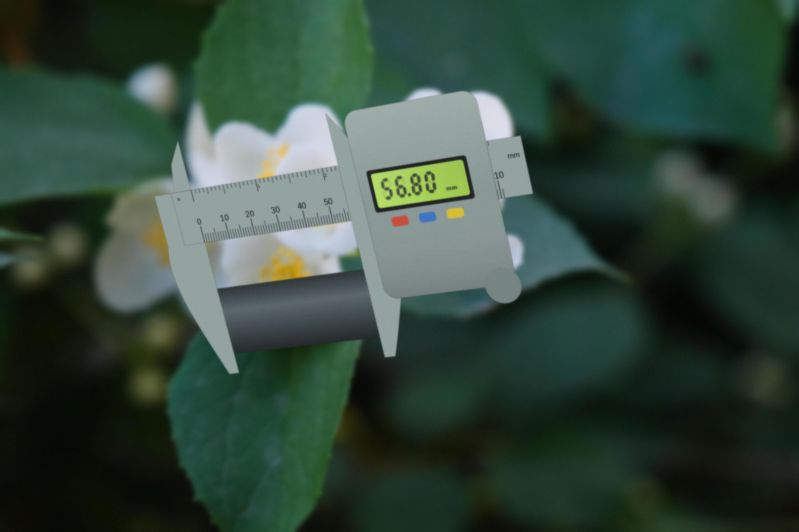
56.80 (mm)
